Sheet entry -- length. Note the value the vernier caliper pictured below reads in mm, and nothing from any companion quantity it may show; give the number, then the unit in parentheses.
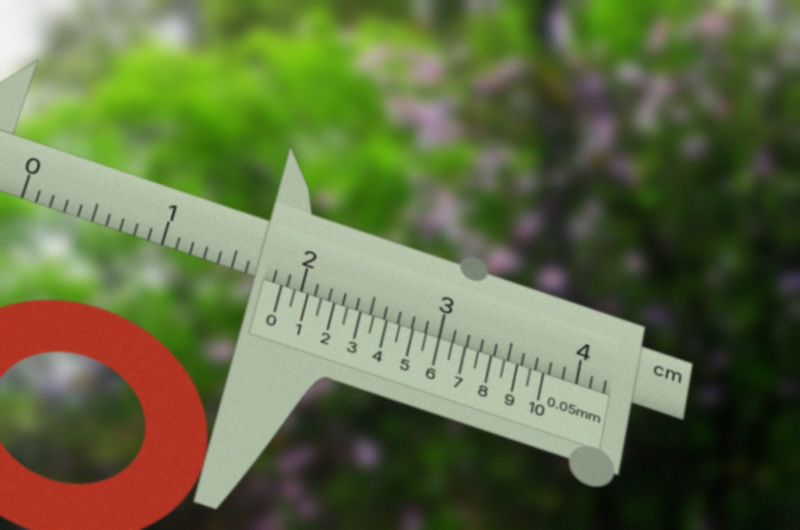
18.6 (mm)
